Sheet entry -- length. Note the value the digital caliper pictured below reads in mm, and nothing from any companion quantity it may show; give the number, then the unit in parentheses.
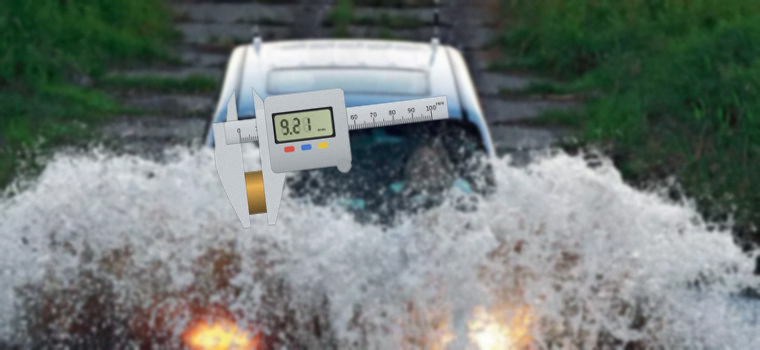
9.21 (mm)
